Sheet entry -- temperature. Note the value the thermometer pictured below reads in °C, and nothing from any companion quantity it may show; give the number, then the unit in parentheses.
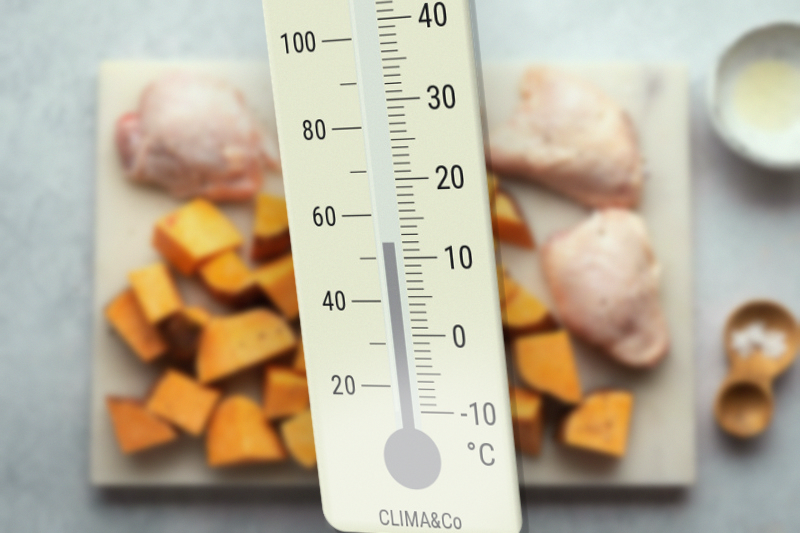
12 (°C)
